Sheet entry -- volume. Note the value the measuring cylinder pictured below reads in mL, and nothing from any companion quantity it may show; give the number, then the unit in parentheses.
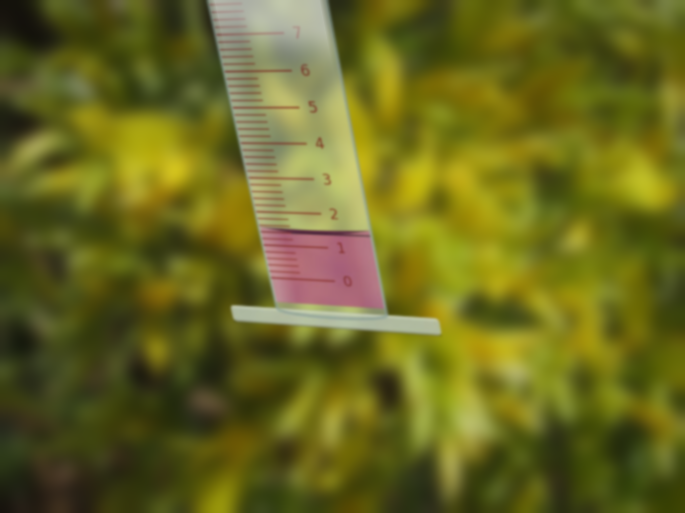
1.4 (mL)
